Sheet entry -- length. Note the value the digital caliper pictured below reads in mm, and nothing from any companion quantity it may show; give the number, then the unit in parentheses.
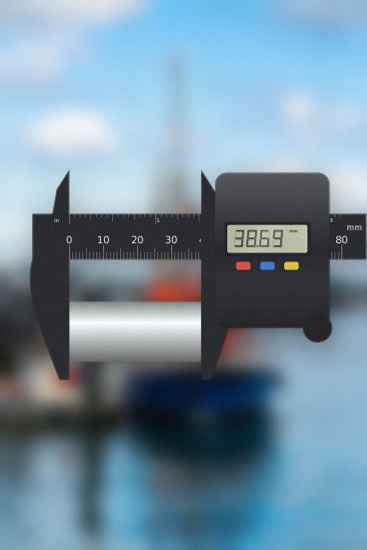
38.69 (mm)
